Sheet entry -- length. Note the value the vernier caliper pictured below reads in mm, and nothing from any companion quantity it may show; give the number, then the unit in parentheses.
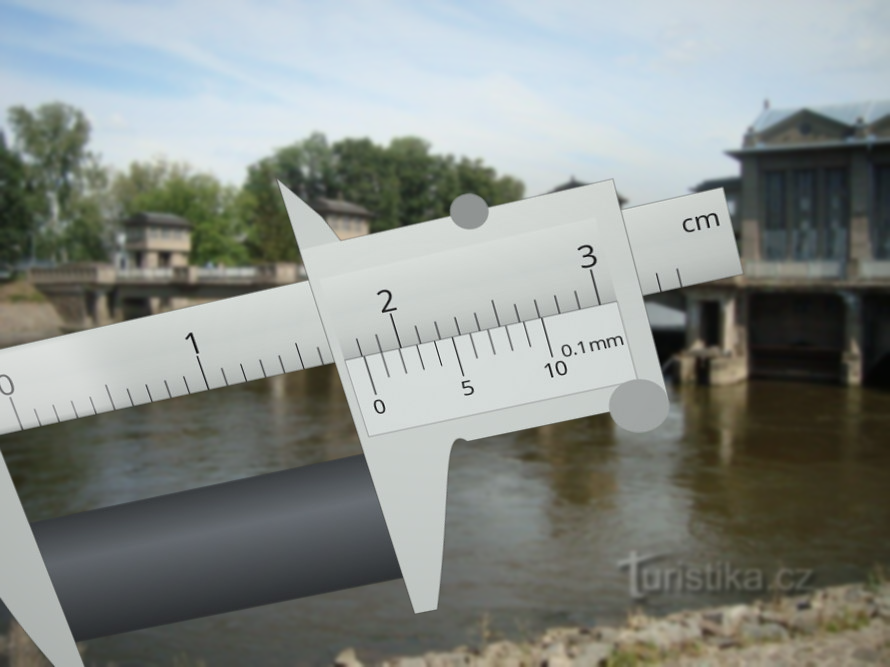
18.1 (mm)
